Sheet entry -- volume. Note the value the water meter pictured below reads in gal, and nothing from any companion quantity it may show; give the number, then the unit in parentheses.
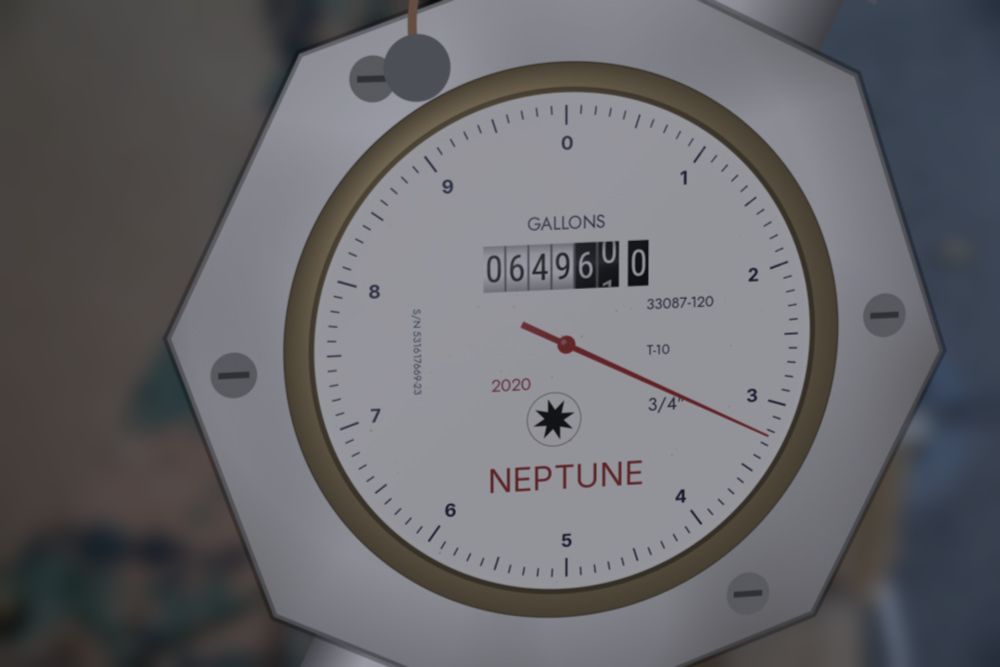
649603.2 (gal)
